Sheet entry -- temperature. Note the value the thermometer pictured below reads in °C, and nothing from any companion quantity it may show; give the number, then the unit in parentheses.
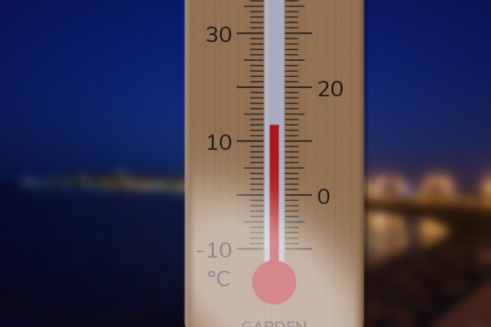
13 (°C)
